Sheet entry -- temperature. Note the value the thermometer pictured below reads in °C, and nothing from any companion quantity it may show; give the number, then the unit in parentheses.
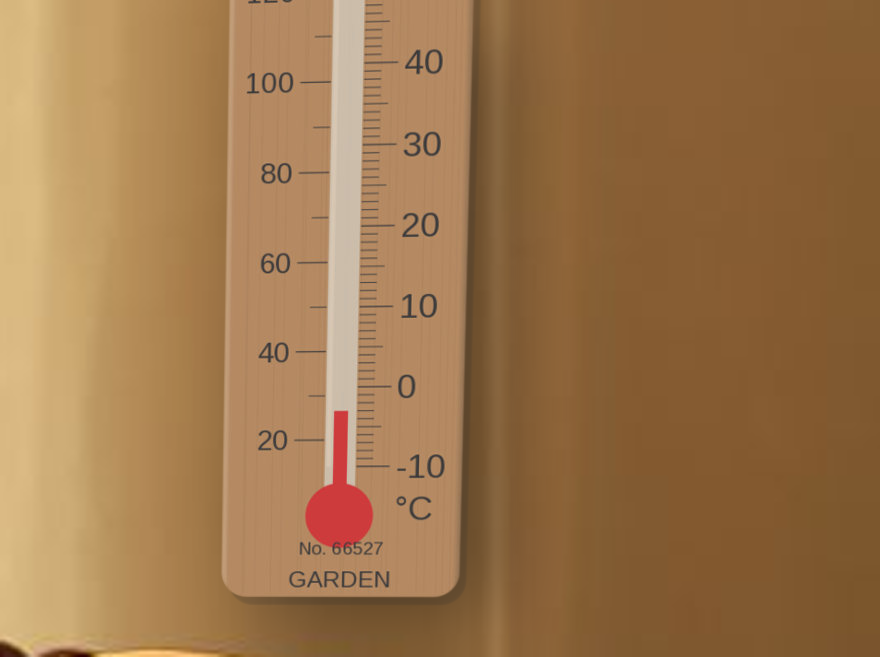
-3 (°C)
